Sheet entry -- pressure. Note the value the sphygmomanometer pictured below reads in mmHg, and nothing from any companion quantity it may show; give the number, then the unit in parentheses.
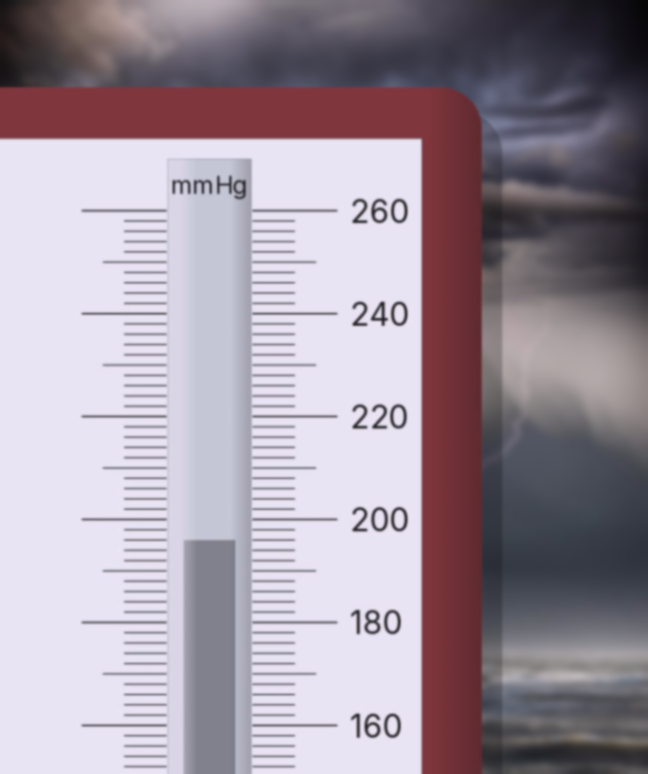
196 (mmHg)
